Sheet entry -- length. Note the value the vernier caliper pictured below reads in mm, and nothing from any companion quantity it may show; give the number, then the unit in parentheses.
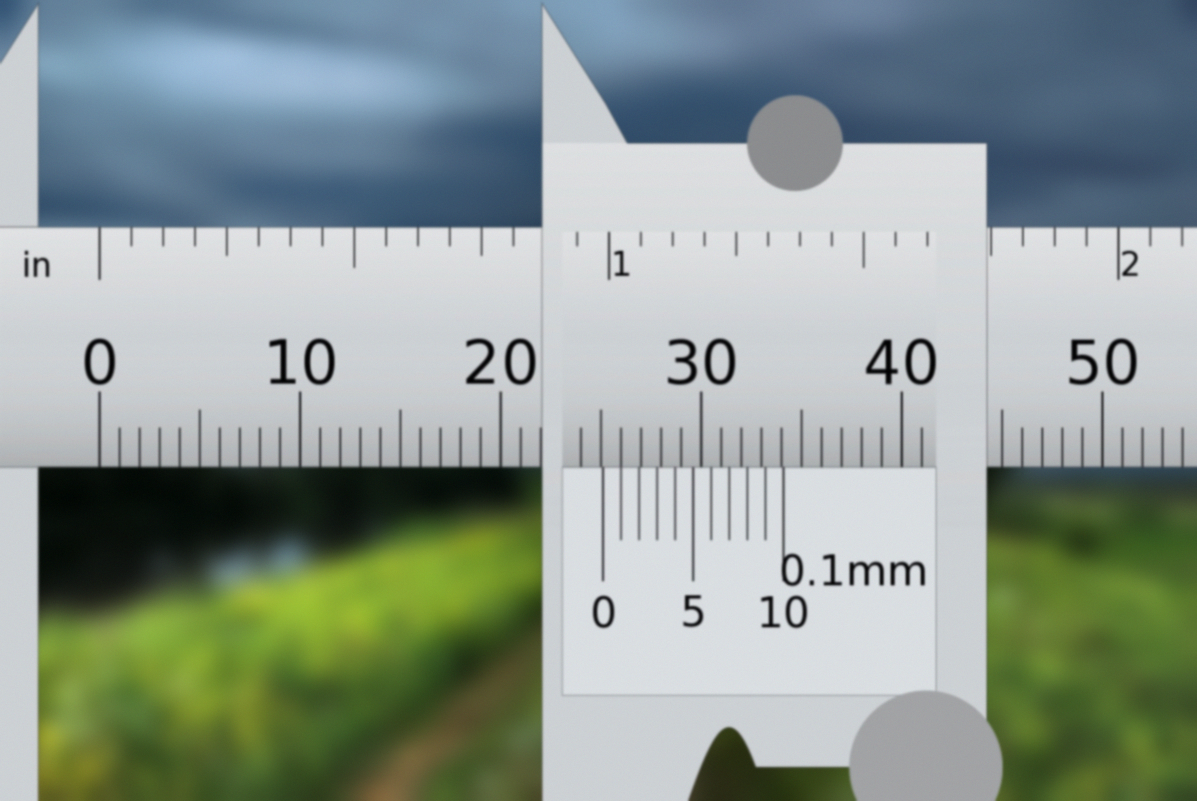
25.1 (mm)
